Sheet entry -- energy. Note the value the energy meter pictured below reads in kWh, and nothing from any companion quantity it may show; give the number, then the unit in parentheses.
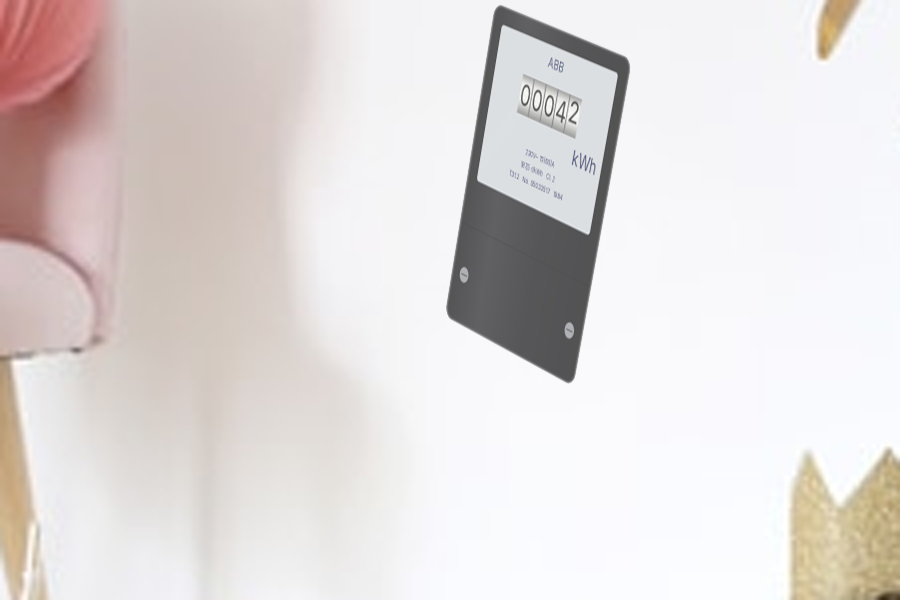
42 (kWh)
